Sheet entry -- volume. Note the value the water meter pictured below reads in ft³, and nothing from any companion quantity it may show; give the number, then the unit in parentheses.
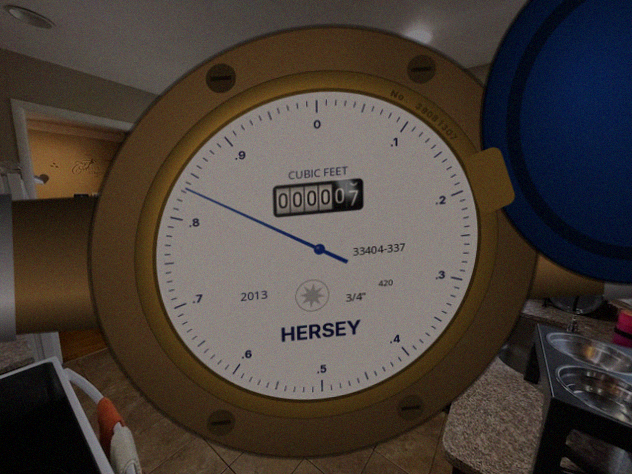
6.83 (ft³)
